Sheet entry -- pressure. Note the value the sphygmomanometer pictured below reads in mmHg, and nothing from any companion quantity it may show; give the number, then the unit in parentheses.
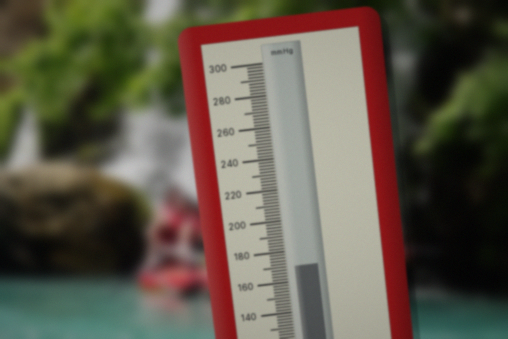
170 (mmHg)
